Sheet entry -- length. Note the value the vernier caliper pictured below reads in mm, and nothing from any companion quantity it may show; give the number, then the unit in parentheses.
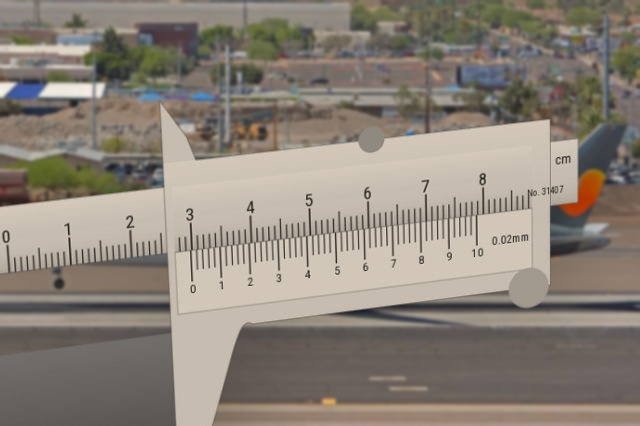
29.8 (mm)
